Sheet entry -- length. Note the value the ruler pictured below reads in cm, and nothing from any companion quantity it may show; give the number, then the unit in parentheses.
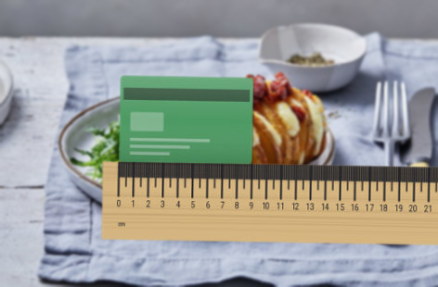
9 (cm)
